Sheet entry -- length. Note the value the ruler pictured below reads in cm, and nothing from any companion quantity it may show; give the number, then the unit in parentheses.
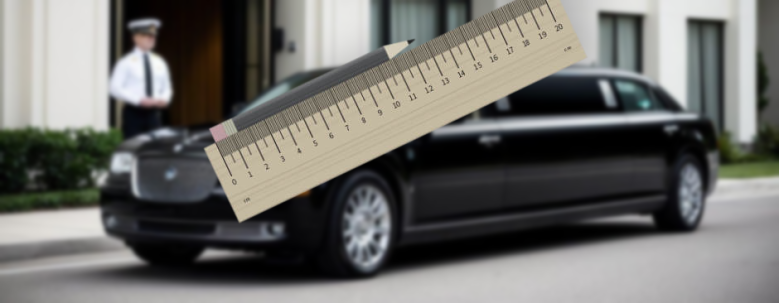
12.5 (cm)
